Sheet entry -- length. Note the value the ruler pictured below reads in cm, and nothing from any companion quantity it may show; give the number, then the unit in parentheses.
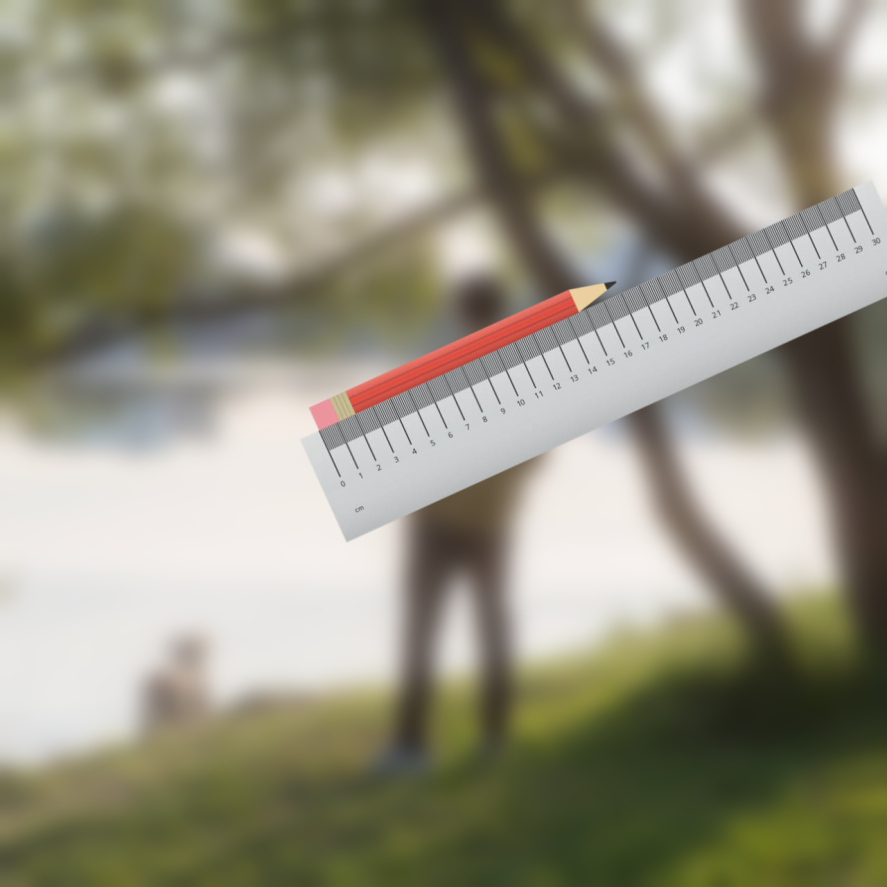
17 (cm)
